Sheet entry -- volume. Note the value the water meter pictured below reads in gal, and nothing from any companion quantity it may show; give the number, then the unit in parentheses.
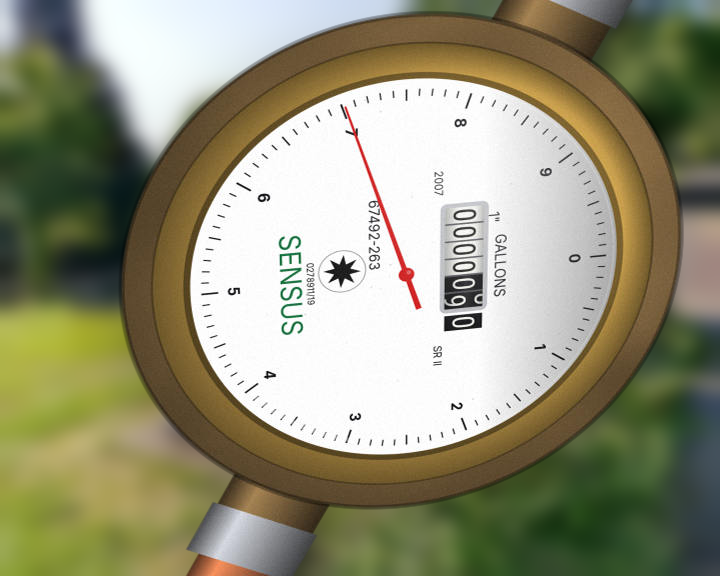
87.0 (gal)
